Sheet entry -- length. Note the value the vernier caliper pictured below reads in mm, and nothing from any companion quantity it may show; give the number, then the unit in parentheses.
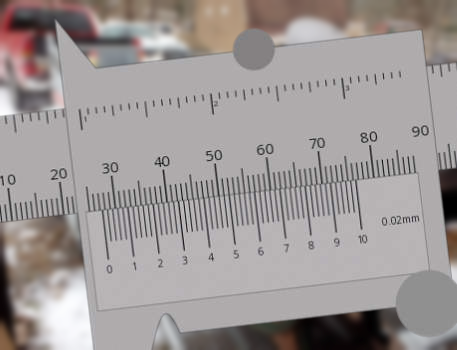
27.5 (mm)
